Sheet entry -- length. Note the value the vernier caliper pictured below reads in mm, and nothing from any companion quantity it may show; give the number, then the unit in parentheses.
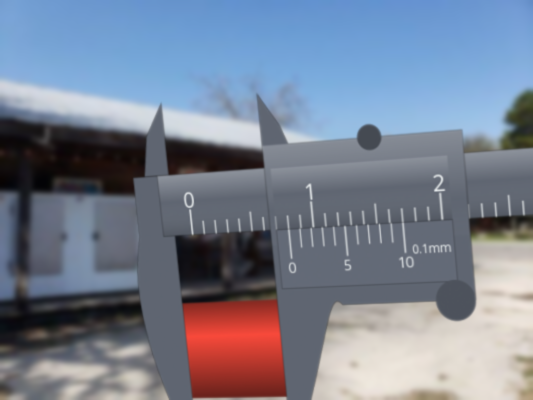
8.0 (mm)
